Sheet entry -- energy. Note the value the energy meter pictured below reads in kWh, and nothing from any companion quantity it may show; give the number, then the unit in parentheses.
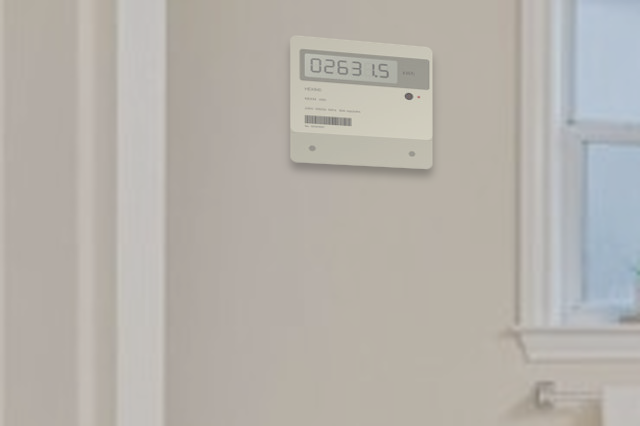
2631.5 (kWh)
